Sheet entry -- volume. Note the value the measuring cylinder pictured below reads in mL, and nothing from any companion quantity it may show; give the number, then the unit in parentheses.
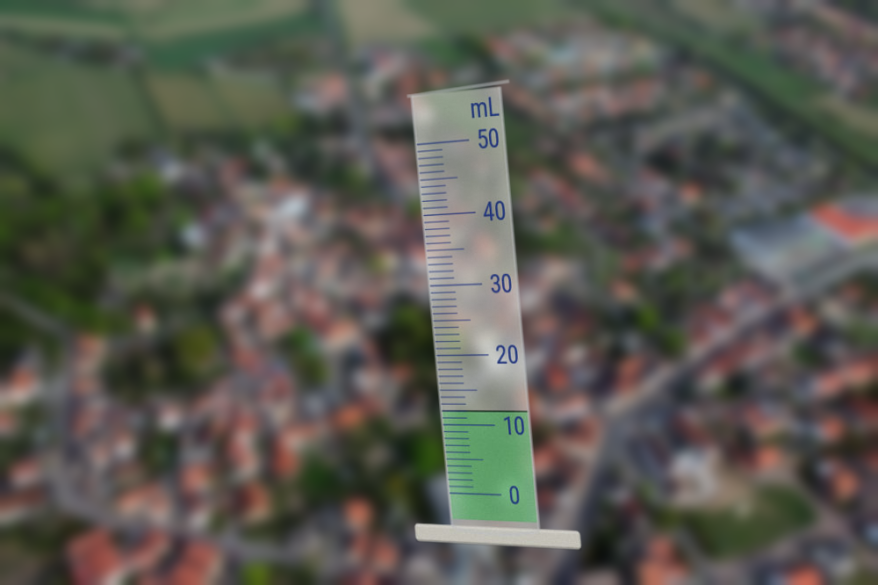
12 (mL)
